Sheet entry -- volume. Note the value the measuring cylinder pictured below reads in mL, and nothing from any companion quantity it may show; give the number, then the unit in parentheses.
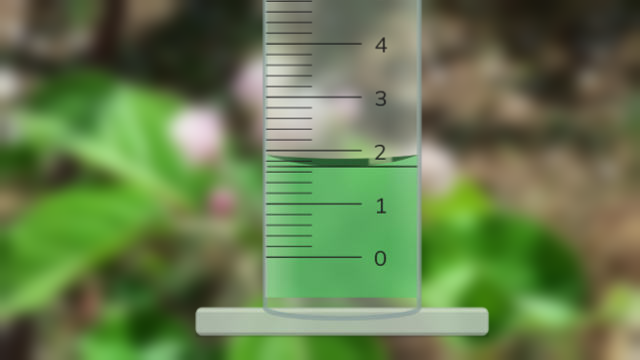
1.7 (mL)
